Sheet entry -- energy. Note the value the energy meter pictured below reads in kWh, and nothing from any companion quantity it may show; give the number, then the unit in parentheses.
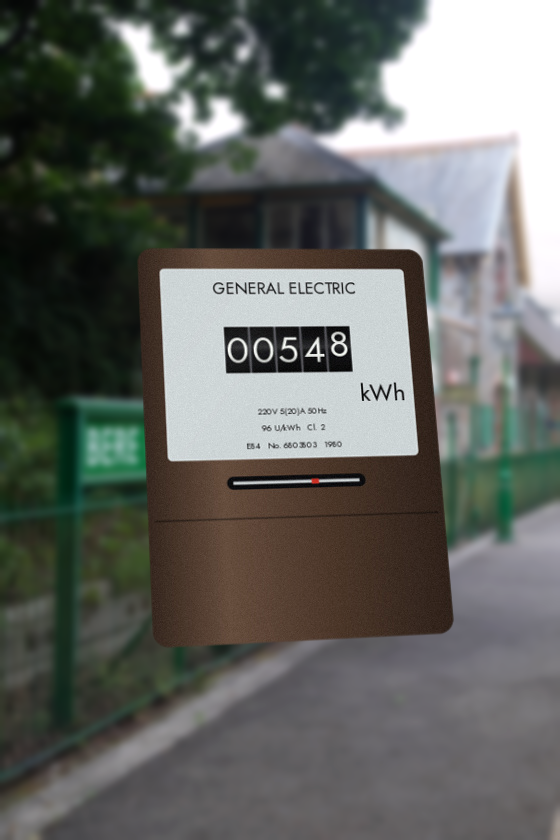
548 (kWh)
